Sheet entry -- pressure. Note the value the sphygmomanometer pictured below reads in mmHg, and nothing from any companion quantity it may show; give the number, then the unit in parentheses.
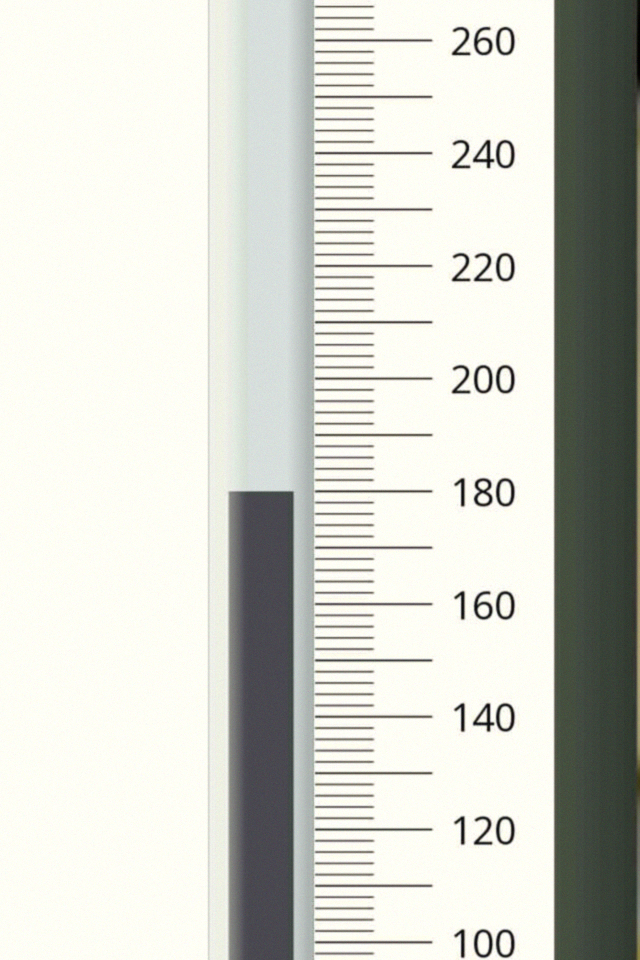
180 (mmHg)
